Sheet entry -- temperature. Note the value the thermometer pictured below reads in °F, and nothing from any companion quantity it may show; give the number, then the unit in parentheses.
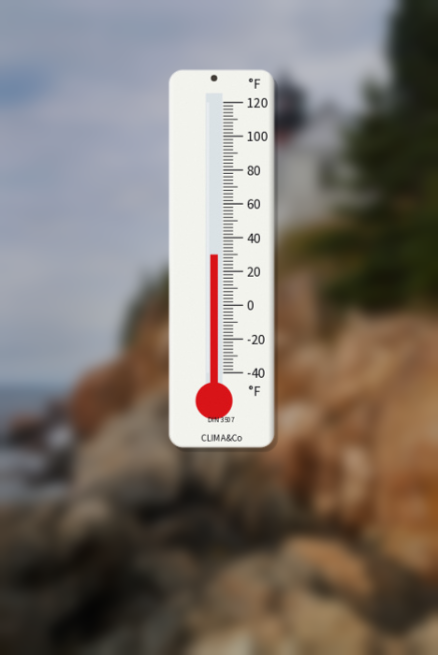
30 (°F)
